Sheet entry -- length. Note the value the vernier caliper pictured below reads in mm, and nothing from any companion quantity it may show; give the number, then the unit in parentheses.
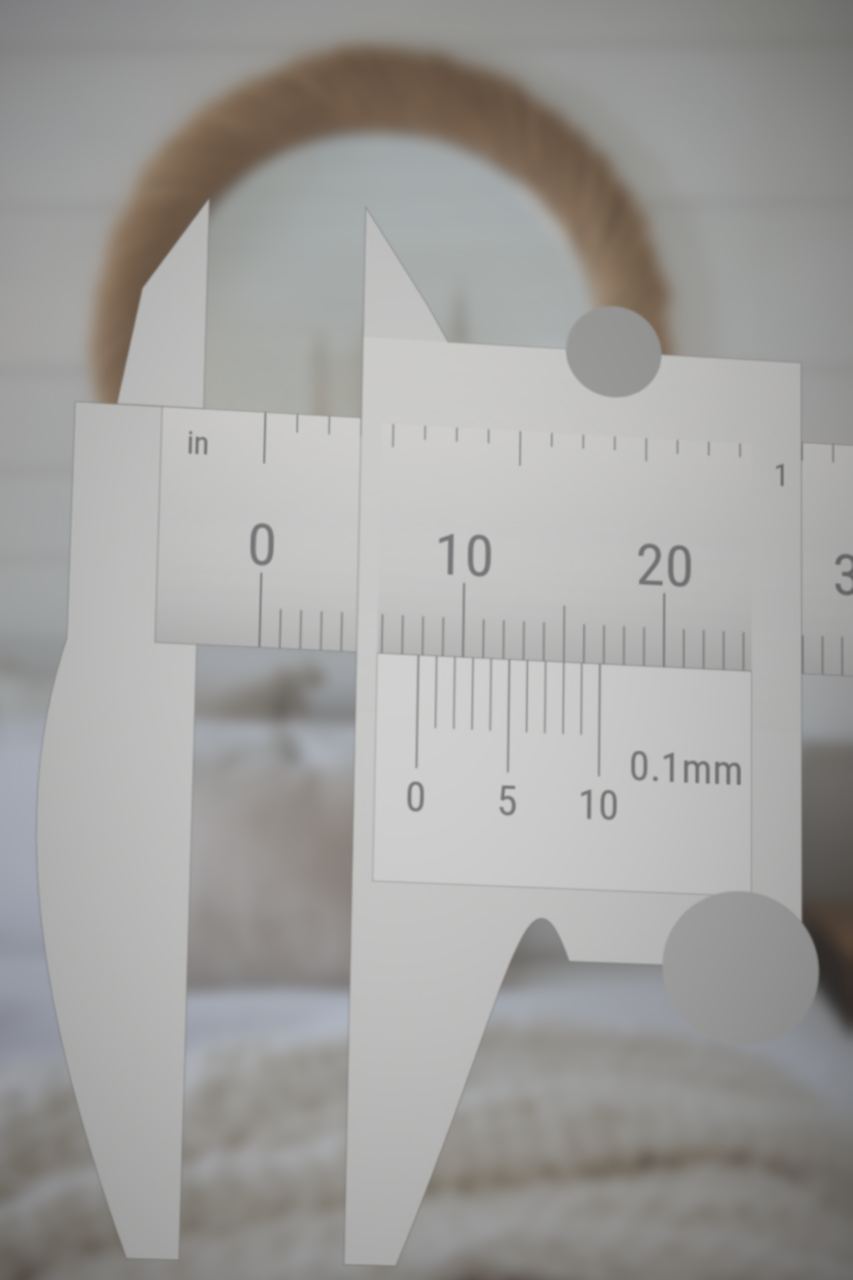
7.8 (mm)
